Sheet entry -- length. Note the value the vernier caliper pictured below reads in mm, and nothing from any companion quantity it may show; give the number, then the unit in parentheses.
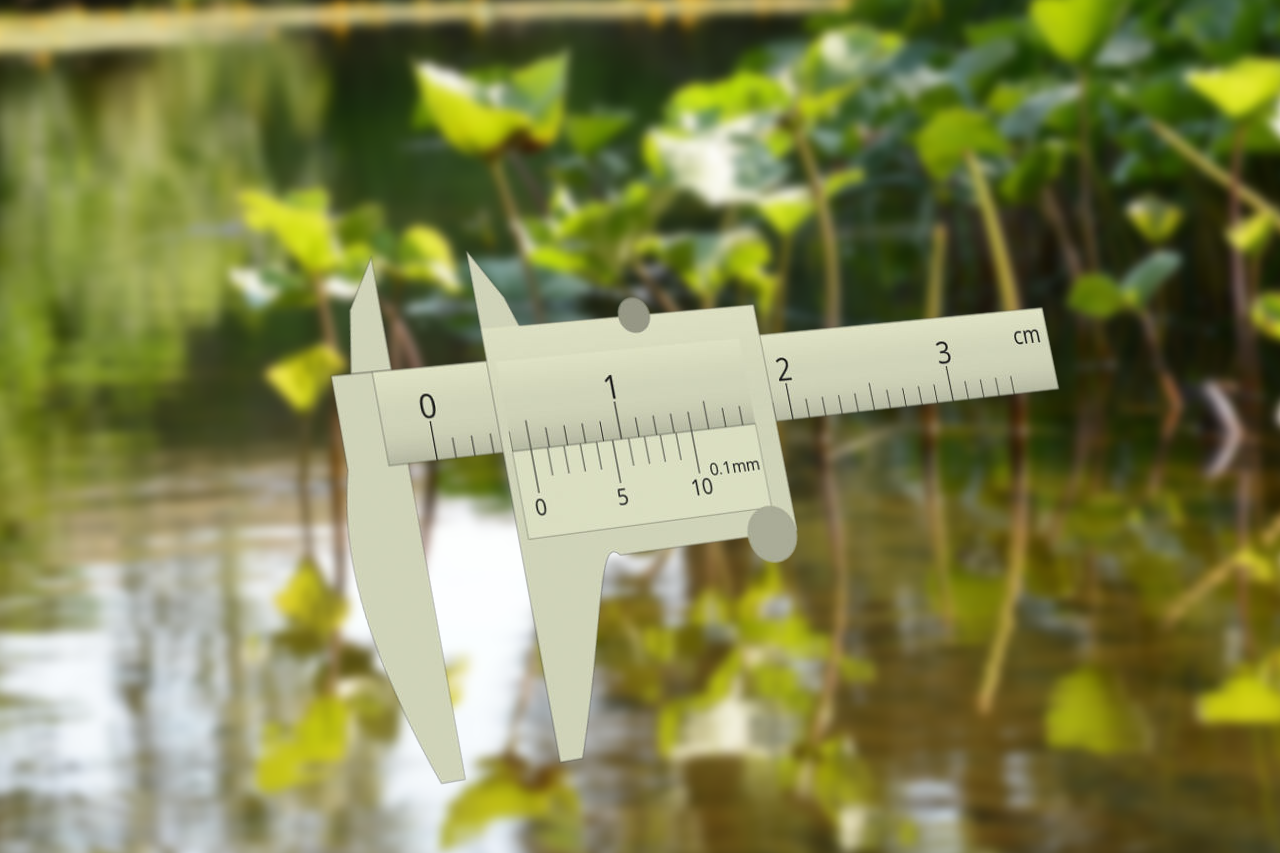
5.0 (mm)
